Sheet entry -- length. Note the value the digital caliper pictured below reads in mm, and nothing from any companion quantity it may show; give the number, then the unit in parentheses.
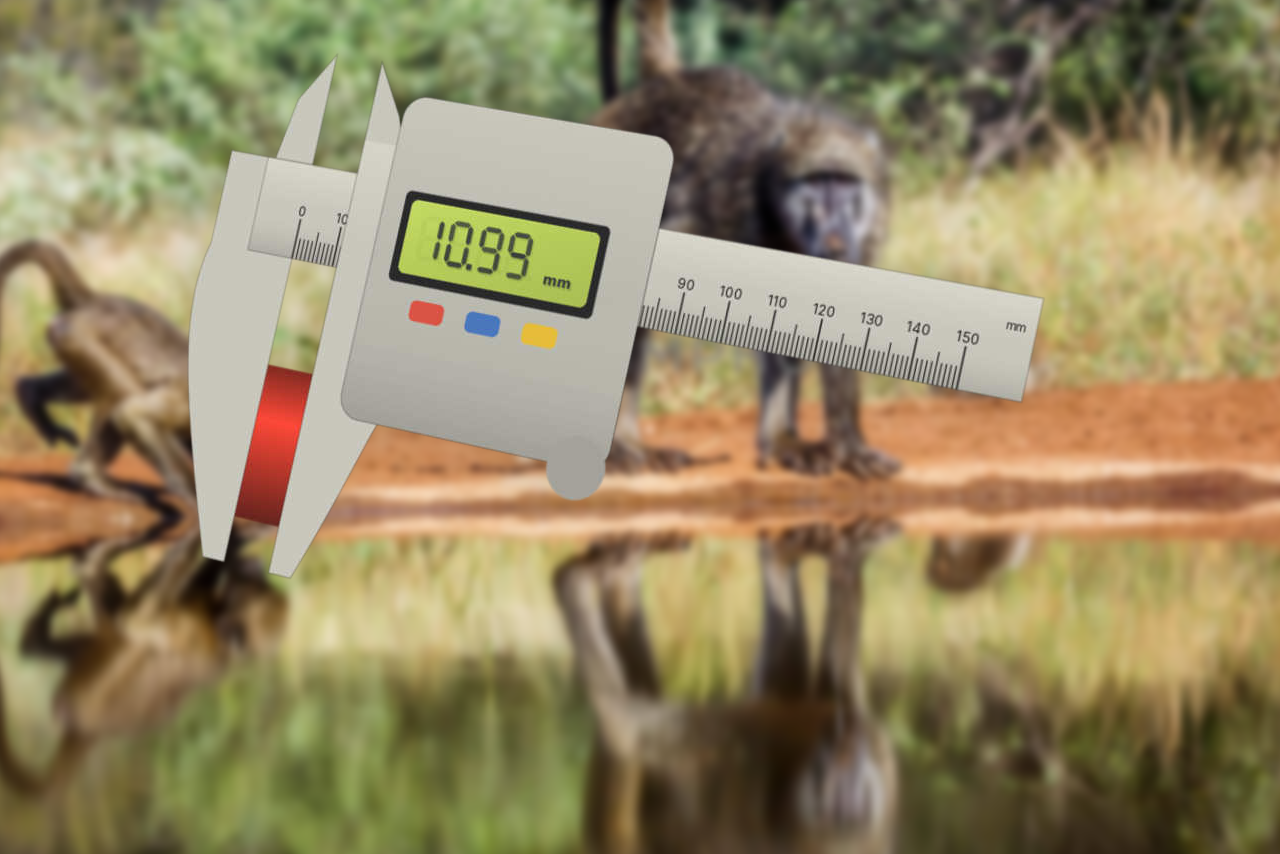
10.99 (mm)
